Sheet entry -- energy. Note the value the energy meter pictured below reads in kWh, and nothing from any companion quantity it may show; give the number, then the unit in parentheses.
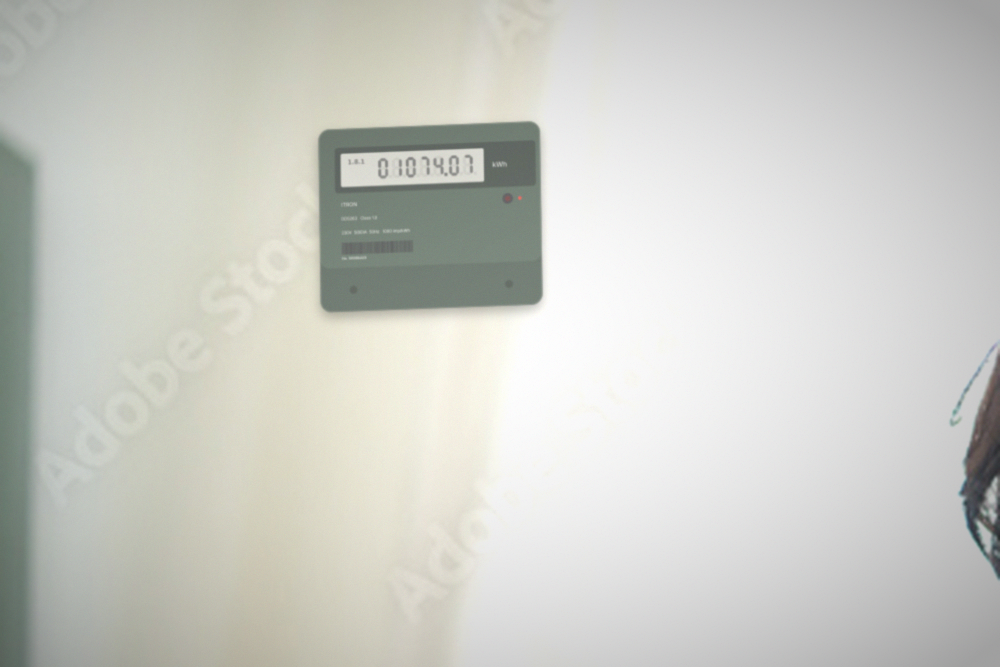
1074.07 (kWh)
